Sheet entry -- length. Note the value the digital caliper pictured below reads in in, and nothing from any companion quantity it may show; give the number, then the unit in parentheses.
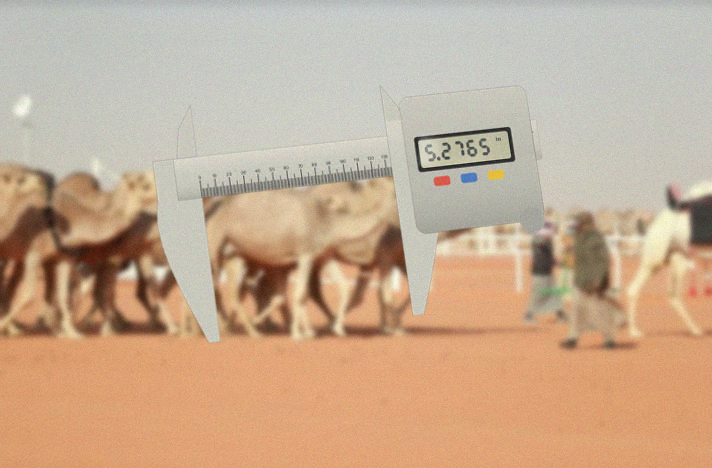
5.2765 (in)
